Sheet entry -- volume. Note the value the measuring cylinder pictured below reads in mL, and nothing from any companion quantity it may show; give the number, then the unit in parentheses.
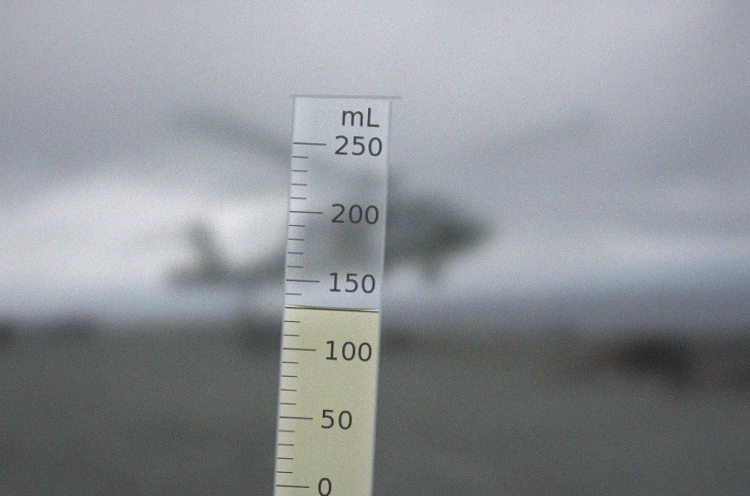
130 (mL)
